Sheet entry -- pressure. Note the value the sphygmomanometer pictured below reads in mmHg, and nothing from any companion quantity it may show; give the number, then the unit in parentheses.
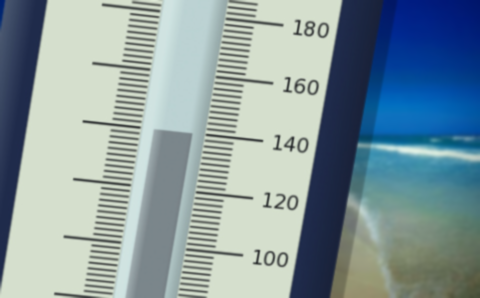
140 (mmHg)
